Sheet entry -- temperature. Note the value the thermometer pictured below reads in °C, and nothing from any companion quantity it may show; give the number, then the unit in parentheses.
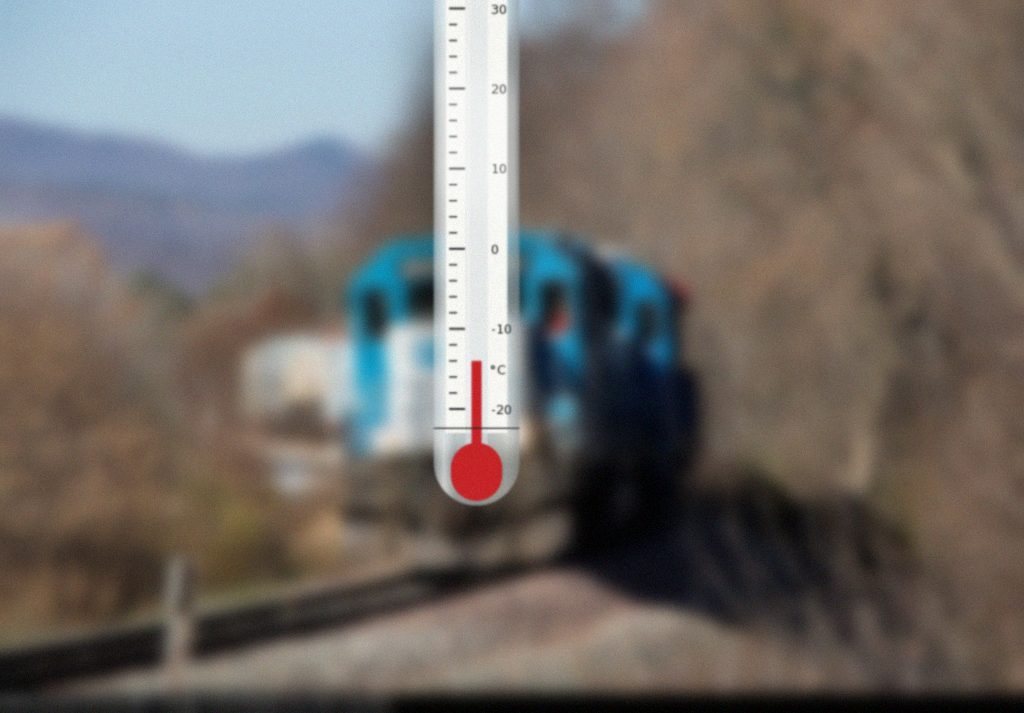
-14 (°C)
